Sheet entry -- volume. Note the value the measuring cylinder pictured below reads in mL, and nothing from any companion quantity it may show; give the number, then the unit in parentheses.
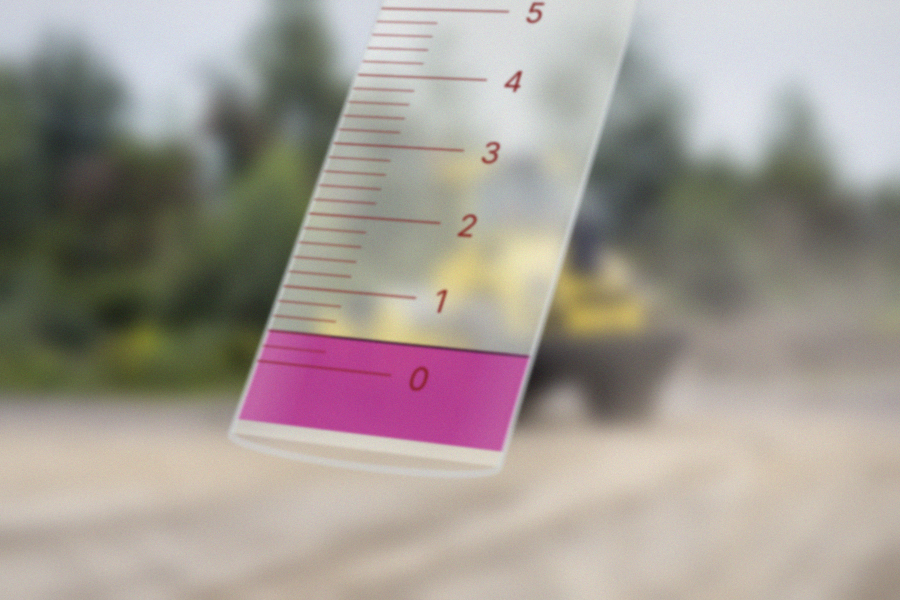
0.4 (mL)
